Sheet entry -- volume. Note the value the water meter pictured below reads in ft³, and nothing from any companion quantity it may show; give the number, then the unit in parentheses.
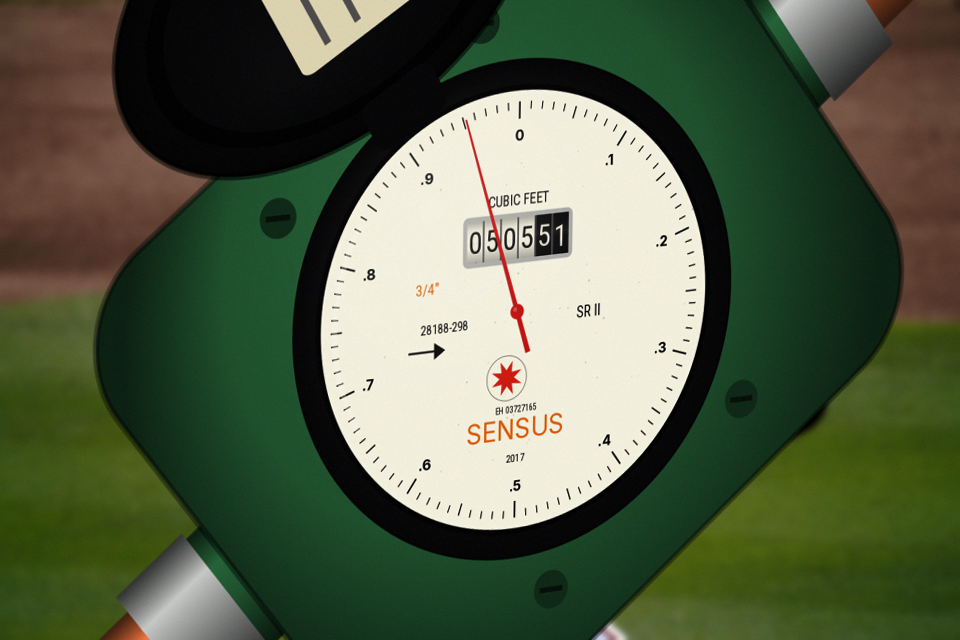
50550.95 (ft³)
